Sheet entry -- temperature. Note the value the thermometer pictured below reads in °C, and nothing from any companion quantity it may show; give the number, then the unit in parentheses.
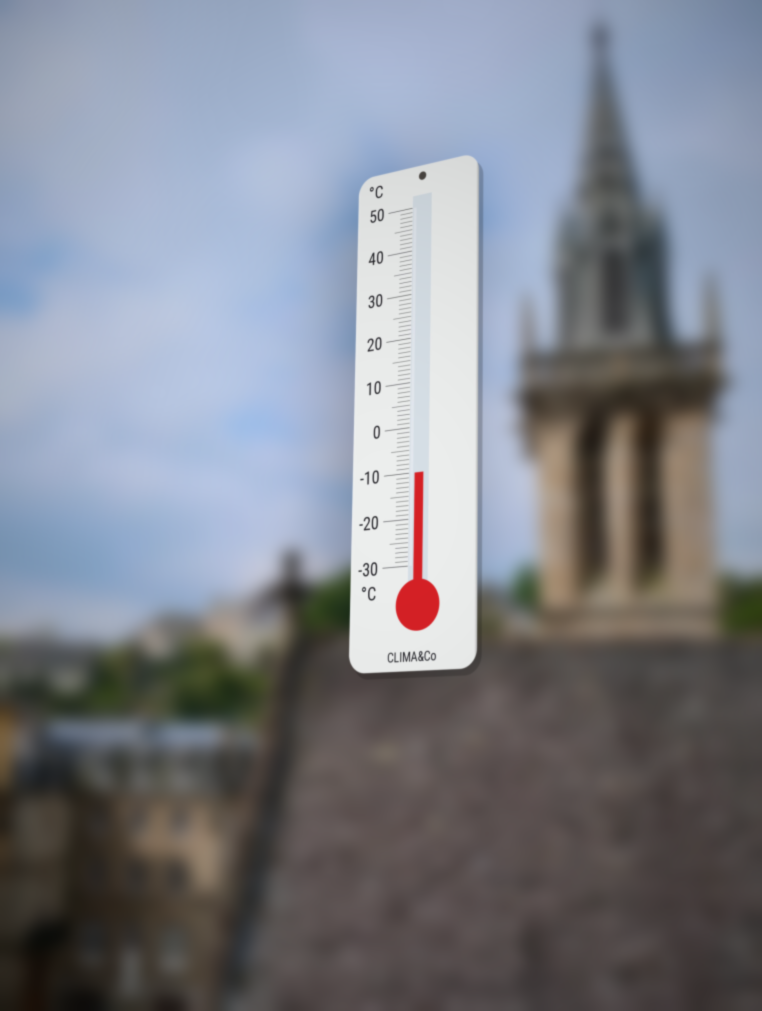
-10 (°C)
